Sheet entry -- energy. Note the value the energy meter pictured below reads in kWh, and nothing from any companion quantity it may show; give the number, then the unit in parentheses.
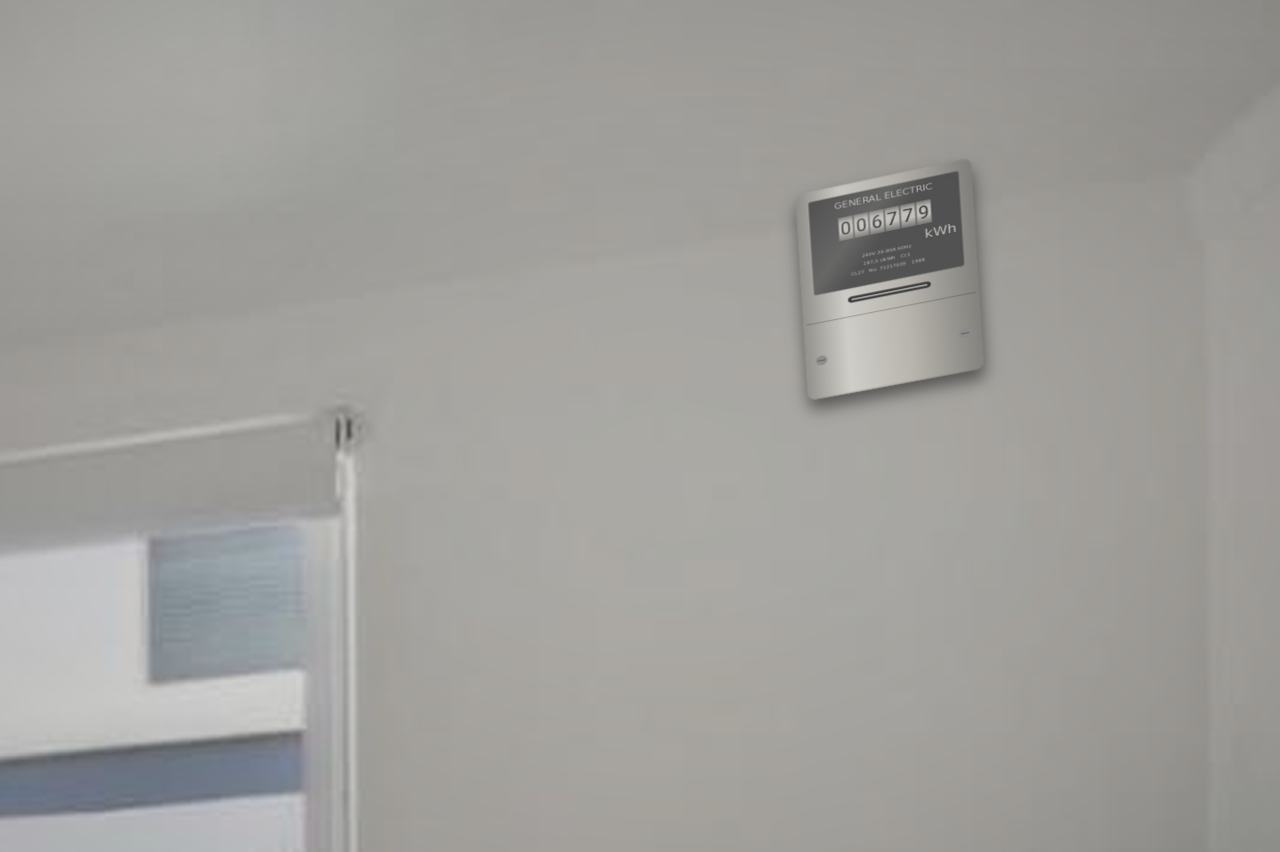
6779 (kWh)
